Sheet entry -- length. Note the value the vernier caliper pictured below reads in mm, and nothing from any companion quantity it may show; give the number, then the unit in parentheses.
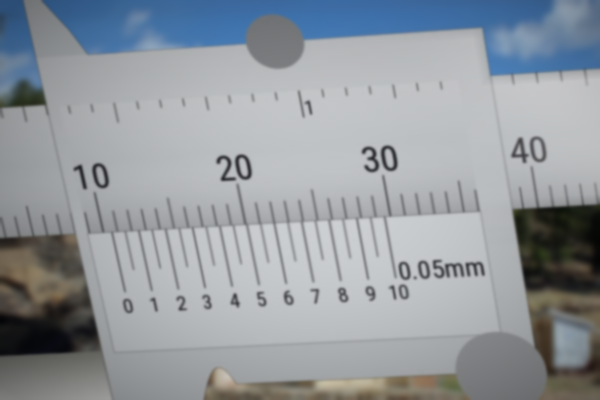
10.6 (mm)
